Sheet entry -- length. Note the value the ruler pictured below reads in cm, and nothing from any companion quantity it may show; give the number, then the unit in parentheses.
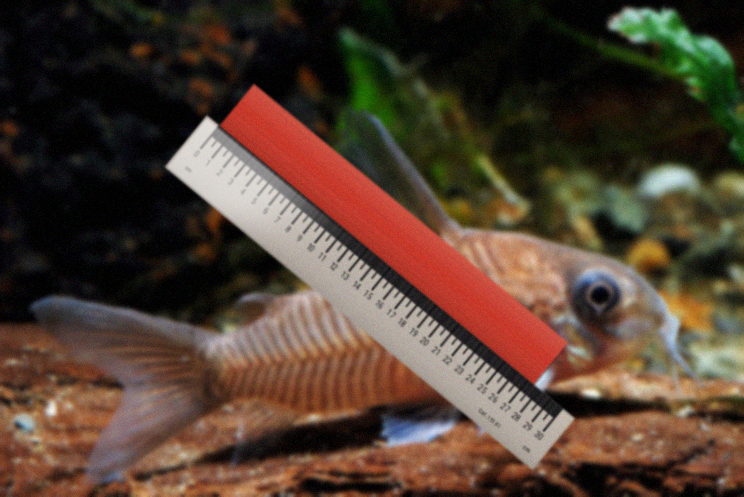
27.5 (cm)
